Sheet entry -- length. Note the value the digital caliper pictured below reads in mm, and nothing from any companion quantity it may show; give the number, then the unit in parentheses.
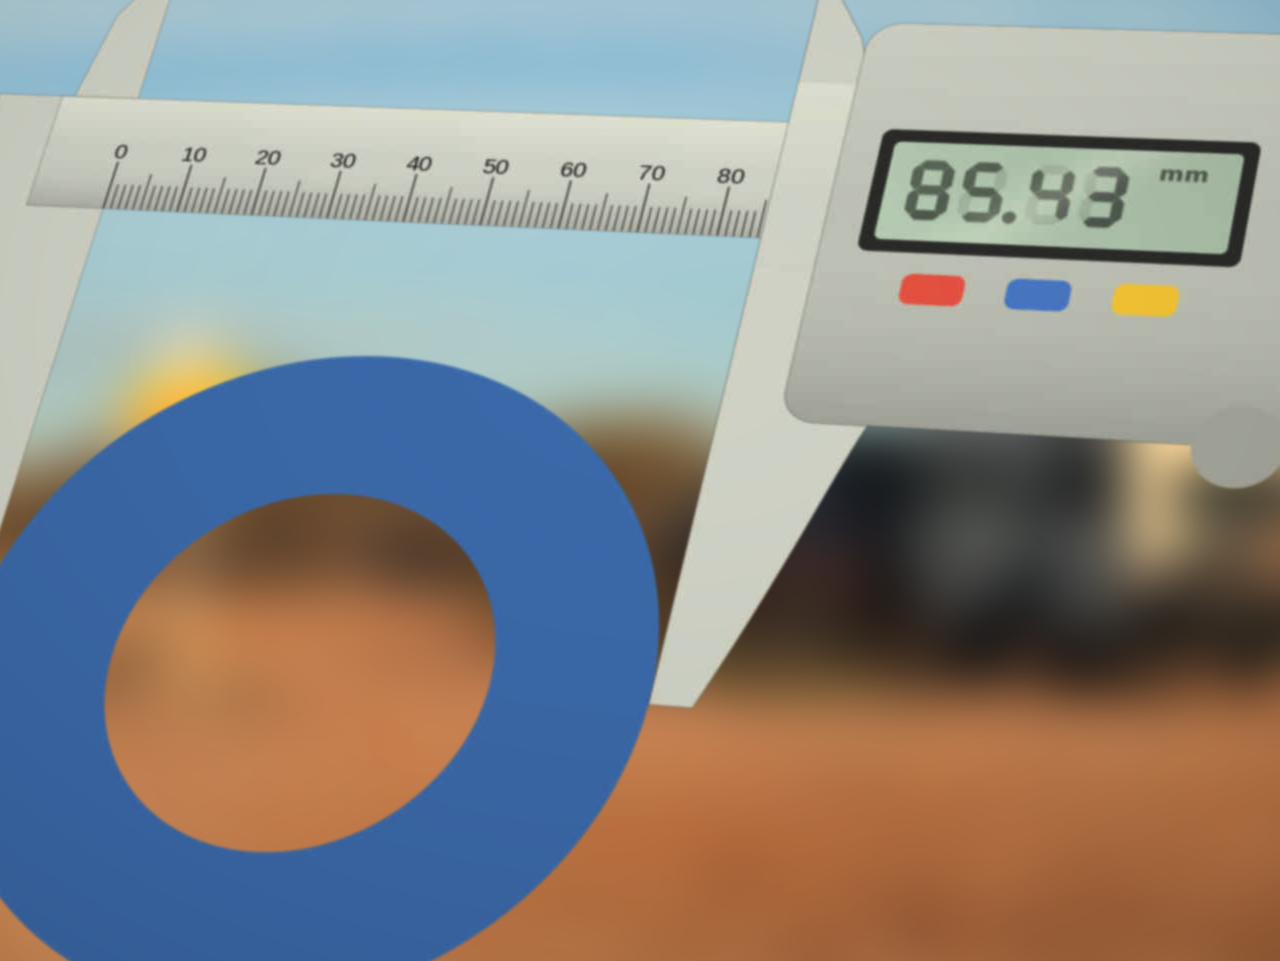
85.43 (mm)
